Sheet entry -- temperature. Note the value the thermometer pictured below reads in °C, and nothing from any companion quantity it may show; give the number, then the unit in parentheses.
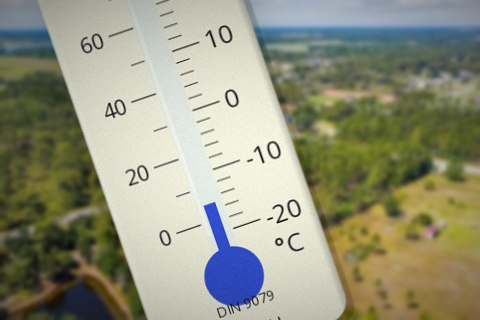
-15 (°C)
